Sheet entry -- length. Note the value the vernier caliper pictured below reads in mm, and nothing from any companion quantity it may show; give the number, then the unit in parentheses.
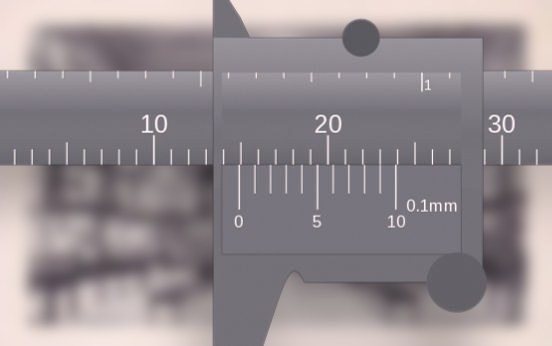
14.9 (mm)
